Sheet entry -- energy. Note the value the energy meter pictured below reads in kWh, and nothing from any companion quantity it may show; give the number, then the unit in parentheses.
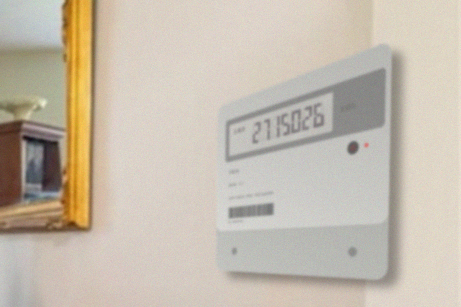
2715026 (kWh)
